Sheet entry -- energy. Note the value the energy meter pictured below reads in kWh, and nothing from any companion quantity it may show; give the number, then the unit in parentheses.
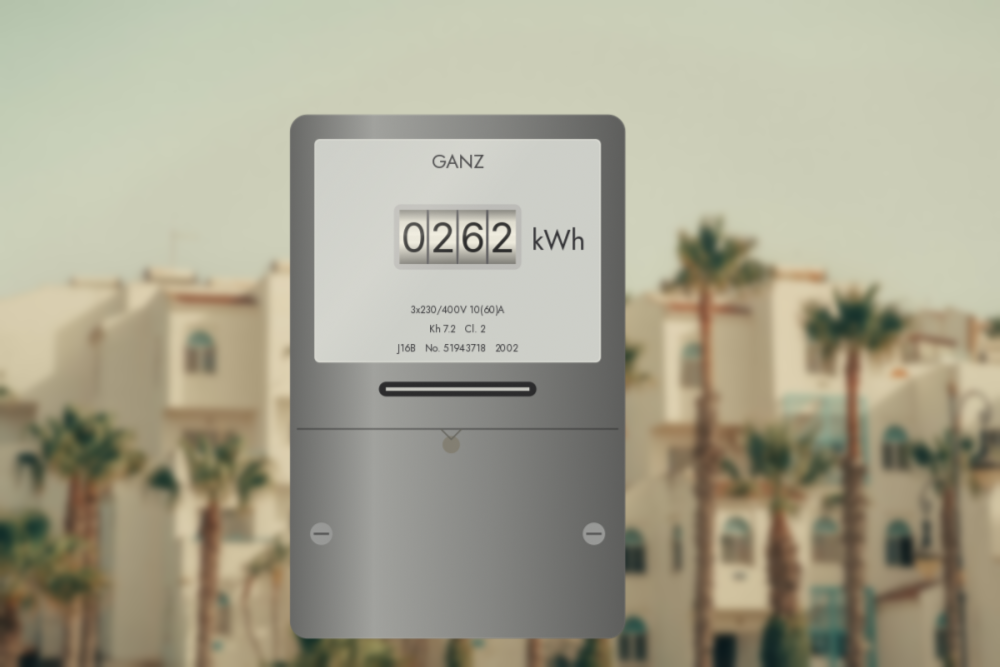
262 (kWh)
